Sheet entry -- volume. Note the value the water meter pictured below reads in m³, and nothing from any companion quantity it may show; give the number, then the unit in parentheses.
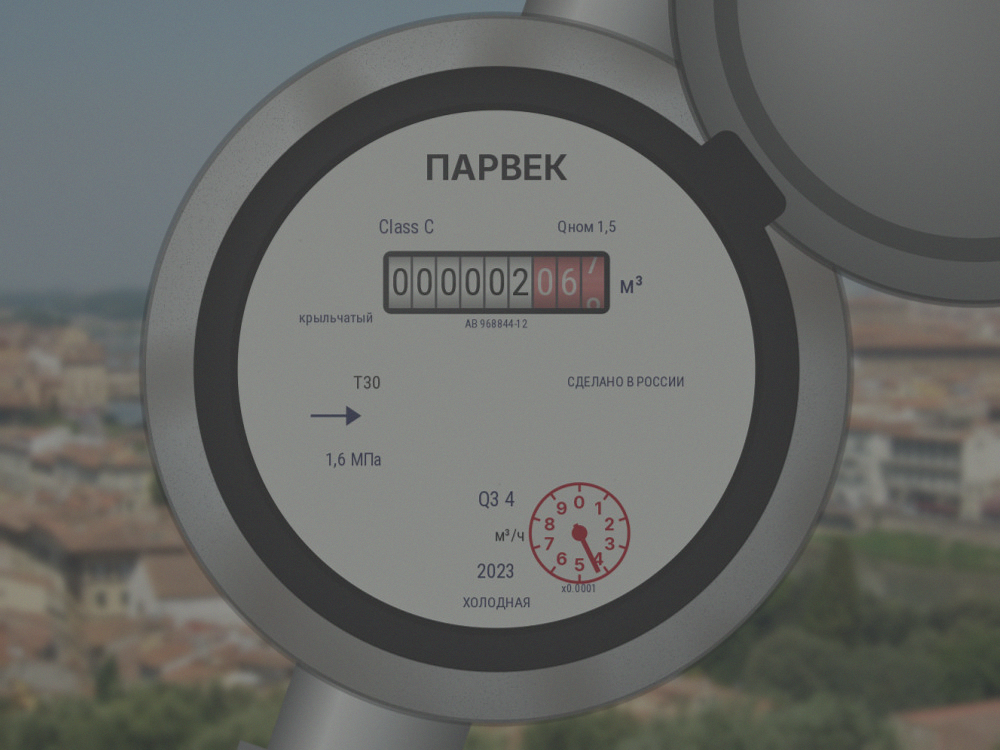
2.0674 (m³)
